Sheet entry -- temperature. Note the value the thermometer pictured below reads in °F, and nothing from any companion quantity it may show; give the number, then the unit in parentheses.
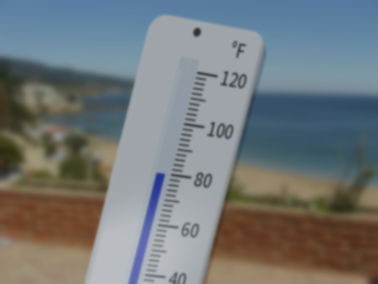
80 (°F)
